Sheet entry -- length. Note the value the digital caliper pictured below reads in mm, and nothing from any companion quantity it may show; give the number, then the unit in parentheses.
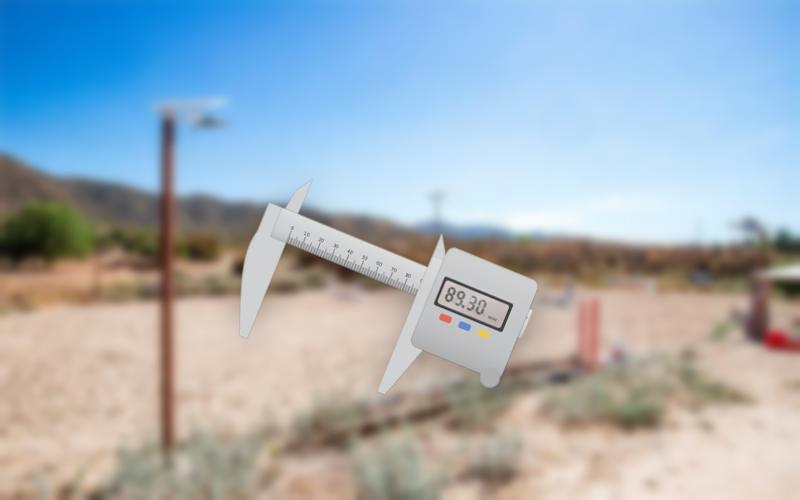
89.30 (mm)
